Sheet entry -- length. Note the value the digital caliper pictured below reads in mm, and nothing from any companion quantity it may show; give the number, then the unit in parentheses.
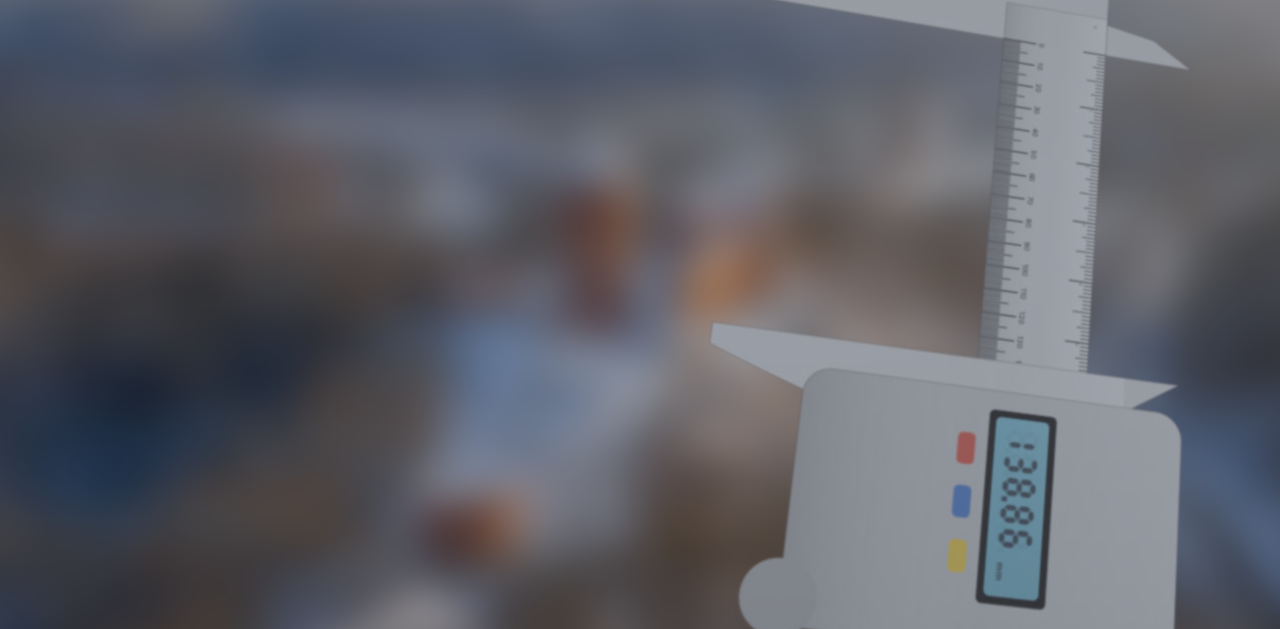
138.86 (mm)
